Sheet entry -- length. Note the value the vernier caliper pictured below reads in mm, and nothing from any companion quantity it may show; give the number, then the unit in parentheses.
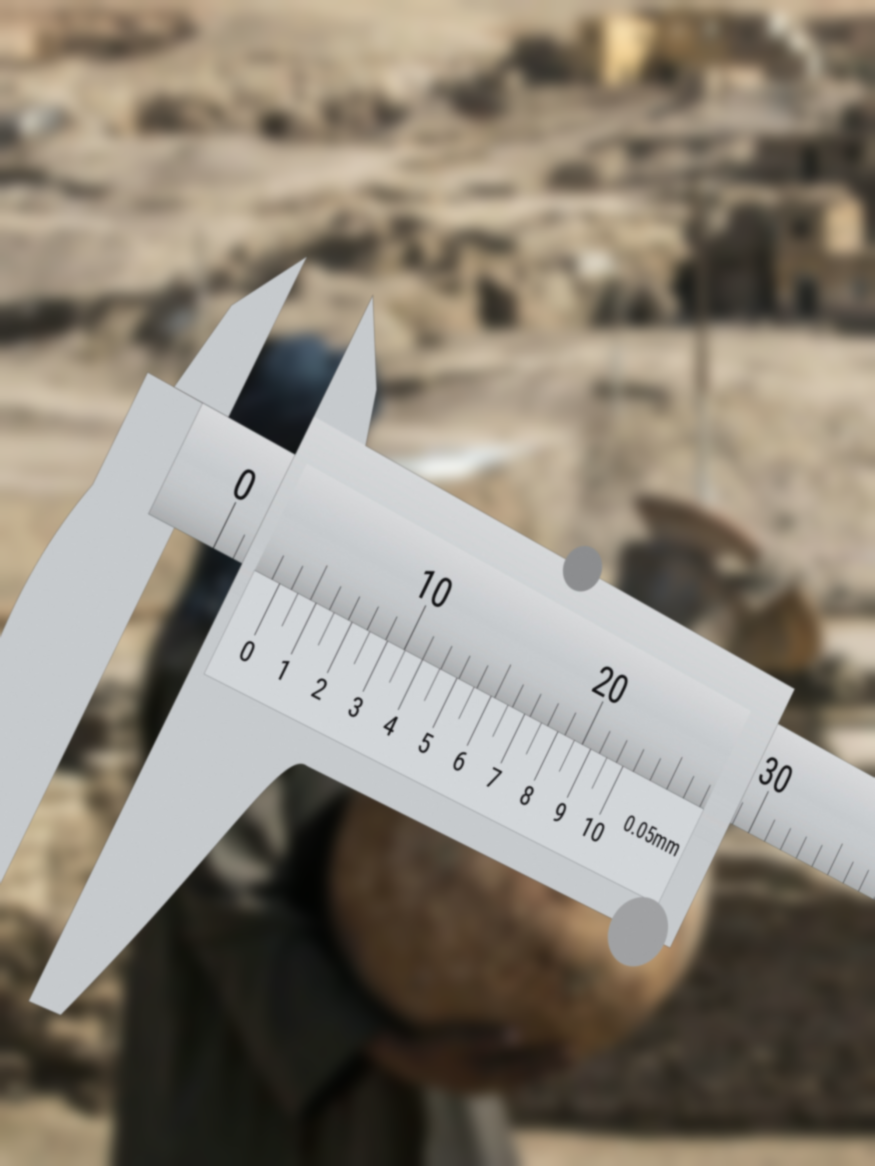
3.4 (mm)
